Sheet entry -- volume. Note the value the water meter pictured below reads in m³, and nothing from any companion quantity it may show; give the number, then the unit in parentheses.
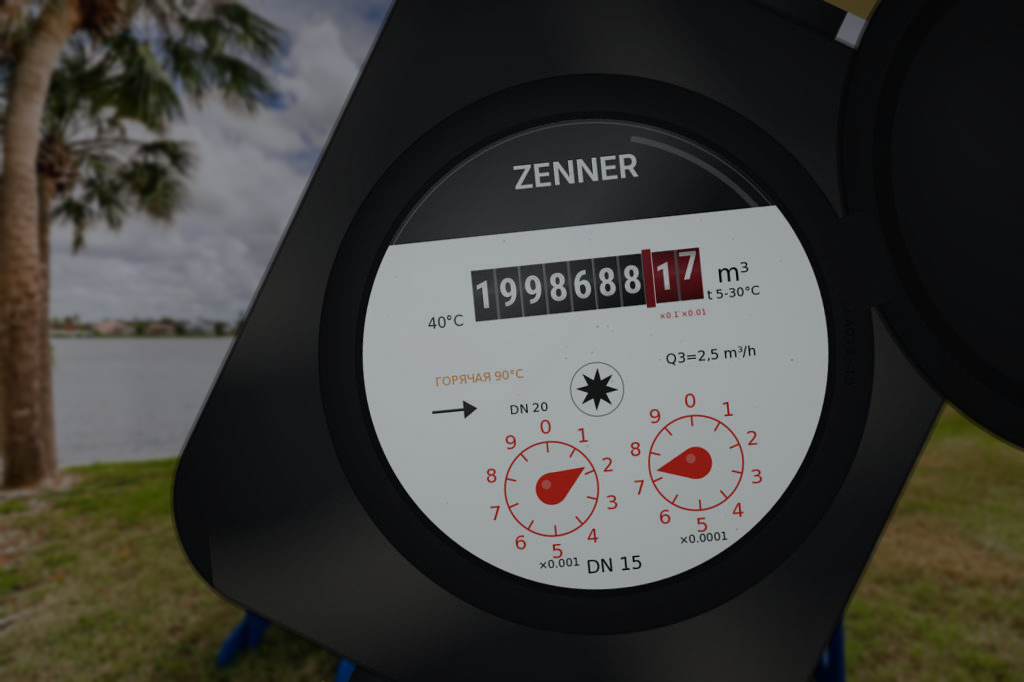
1998688.1717 (m³)
